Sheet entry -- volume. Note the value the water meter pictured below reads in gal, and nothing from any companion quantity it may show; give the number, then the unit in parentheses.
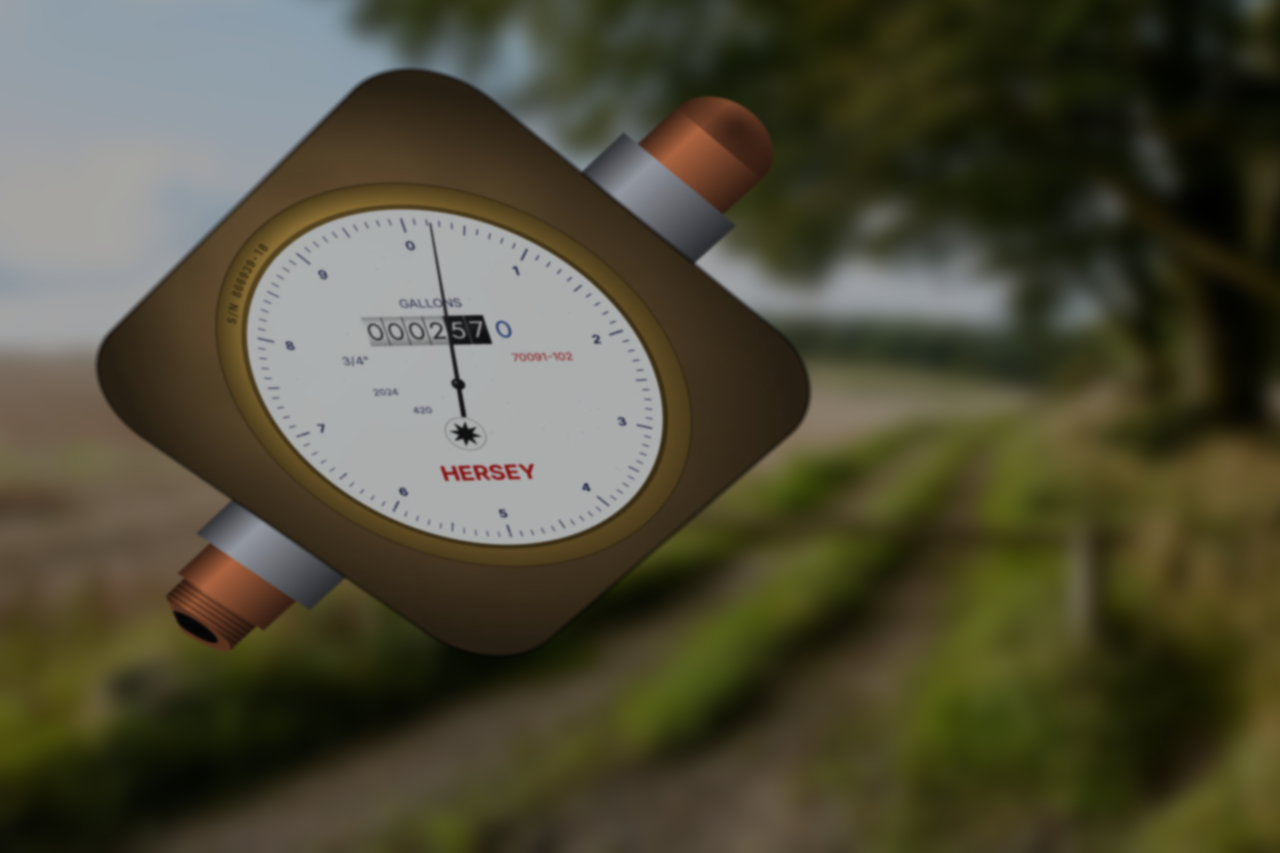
2570.2 (gal)
